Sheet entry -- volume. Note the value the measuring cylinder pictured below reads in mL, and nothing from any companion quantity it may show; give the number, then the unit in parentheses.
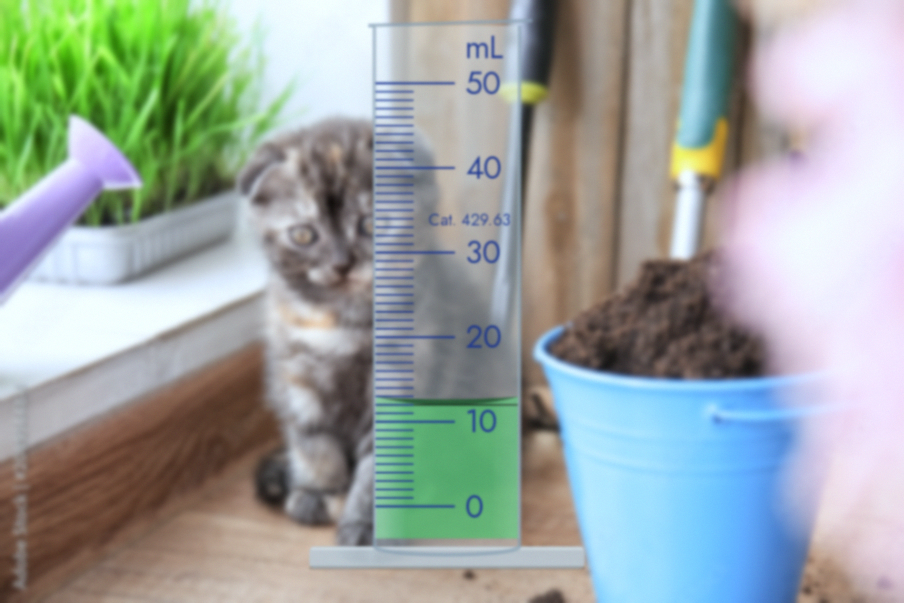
12 (mL)
